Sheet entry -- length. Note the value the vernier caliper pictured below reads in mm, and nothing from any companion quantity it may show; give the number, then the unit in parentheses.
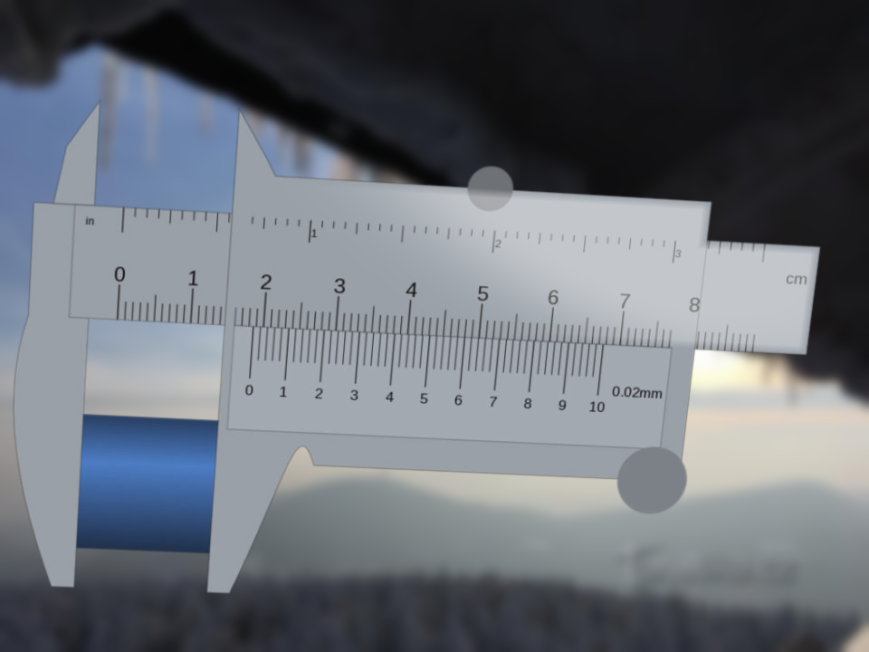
18.6 (mm)
